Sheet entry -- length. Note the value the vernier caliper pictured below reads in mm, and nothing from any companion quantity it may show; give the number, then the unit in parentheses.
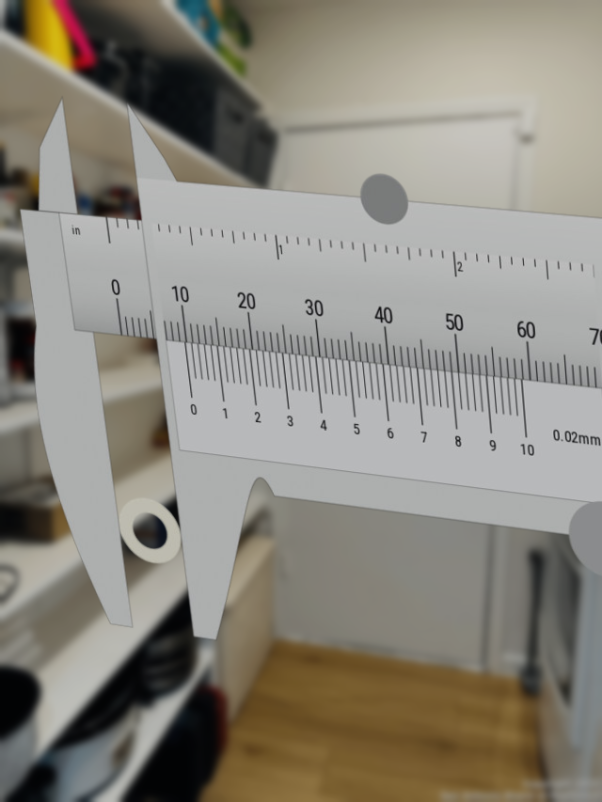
9.8 (mm)
